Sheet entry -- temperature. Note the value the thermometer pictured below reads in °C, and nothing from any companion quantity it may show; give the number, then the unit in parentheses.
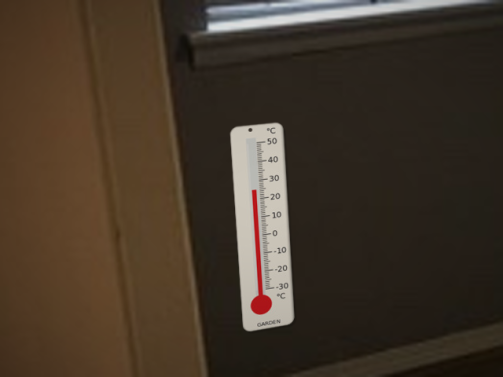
25 (°C)
